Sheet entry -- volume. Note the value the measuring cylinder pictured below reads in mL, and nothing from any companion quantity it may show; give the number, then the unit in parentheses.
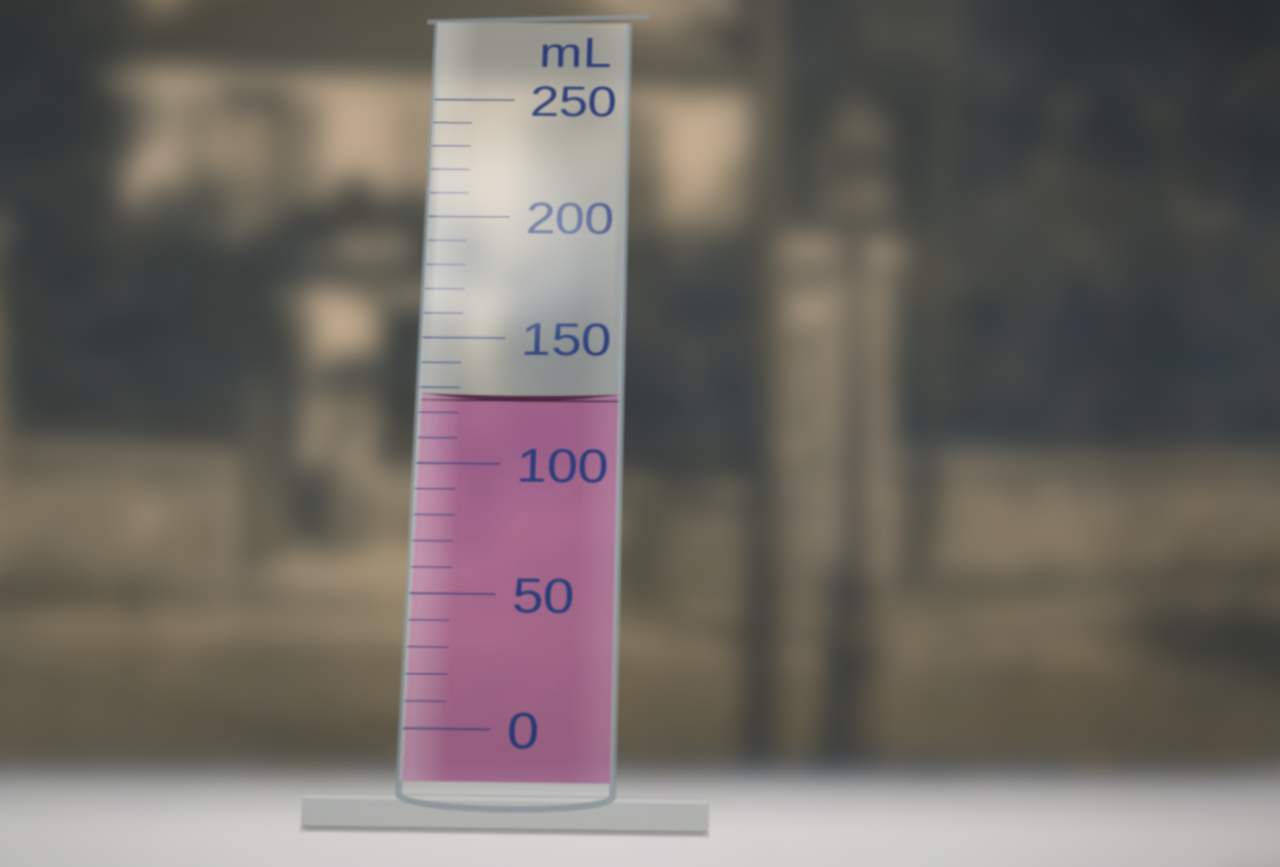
125 (mL)
